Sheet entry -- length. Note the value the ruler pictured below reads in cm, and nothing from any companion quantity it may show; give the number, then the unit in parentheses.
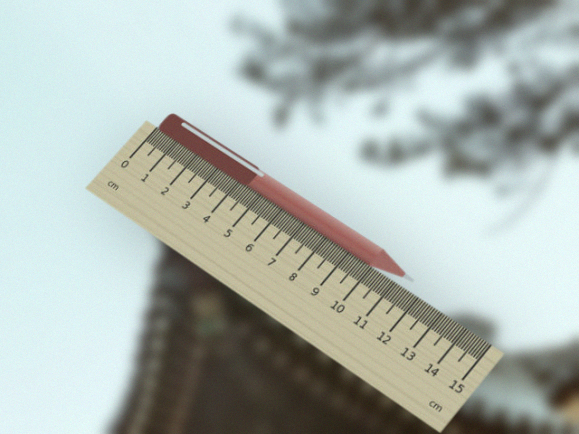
11.5 (cm)
